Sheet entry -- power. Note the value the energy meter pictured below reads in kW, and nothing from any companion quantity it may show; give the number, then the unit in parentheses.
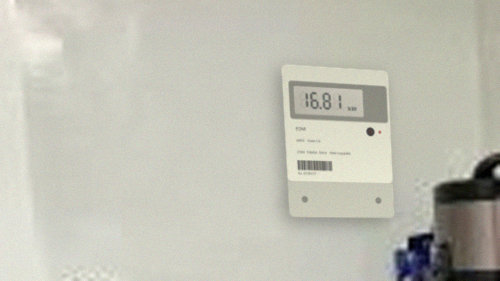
16.81 (kW)
